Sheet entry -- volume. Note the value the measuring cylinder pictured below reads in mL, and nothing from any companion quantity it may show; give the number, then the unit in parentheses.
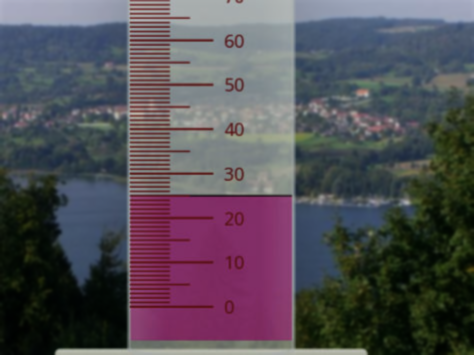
25 (mL)
